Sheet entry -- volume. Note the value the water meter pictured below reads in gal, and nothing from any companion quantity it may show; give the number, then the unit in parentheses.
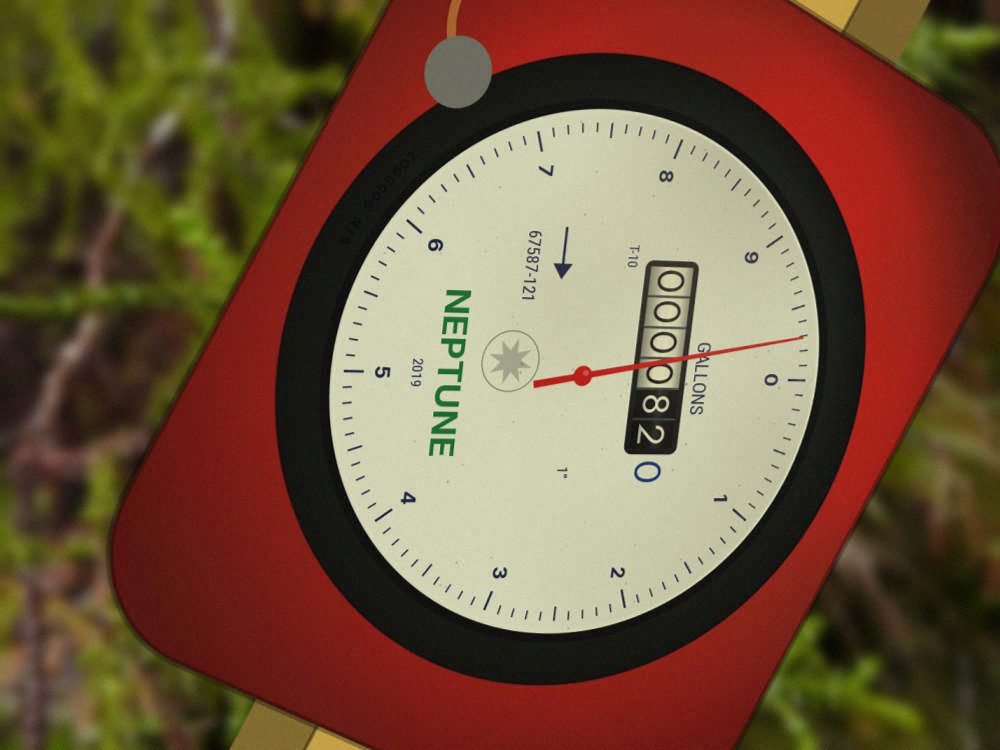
819.7 (gal)
